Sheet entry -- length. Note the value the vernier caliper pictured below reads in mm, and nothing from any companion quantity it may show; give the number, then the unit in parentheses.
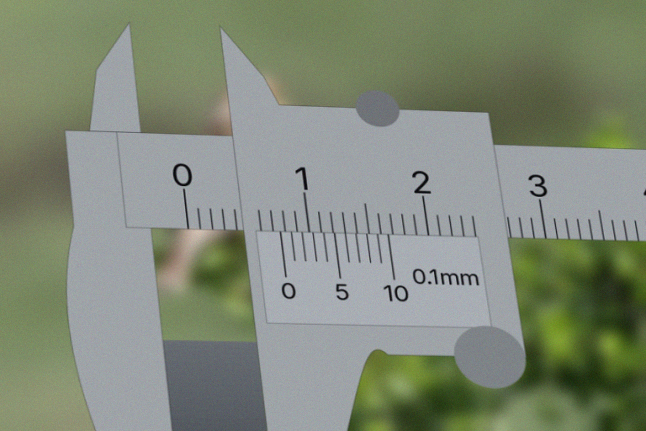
7.6 (mm)
